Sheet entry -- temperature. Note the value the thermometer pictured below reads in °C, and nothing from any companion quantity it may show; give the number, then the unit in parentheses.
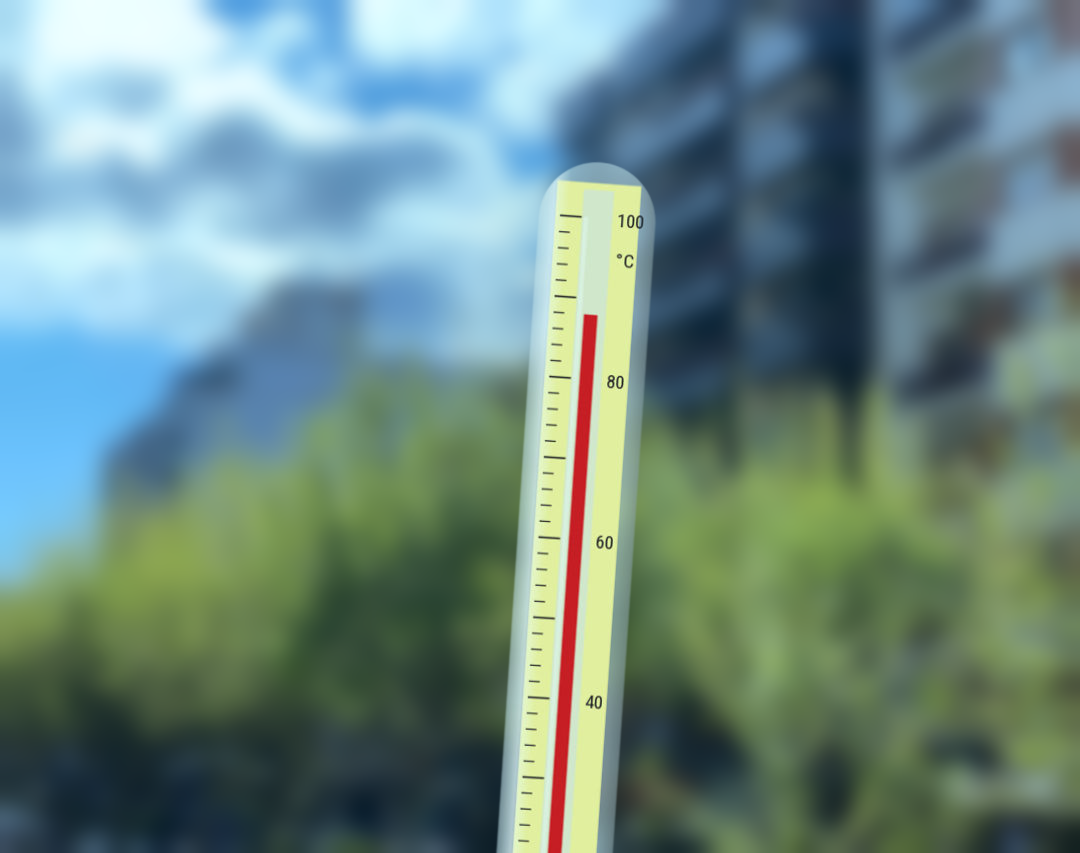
88 (°C)
